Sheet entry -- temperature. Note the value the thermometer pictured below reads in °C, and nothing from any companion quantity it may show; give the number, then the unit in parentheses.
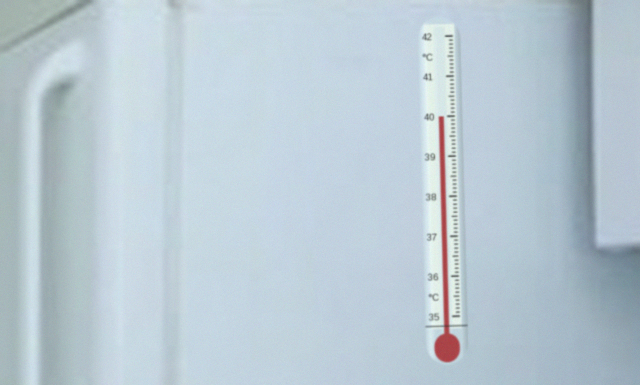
40 (°C)
